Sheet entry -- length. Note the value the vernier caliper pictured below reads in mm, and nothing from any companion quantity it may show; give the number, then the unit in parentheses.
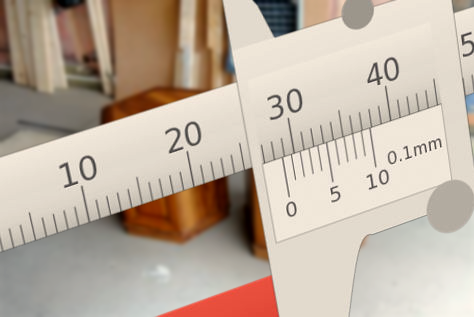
28.8 (mm)
